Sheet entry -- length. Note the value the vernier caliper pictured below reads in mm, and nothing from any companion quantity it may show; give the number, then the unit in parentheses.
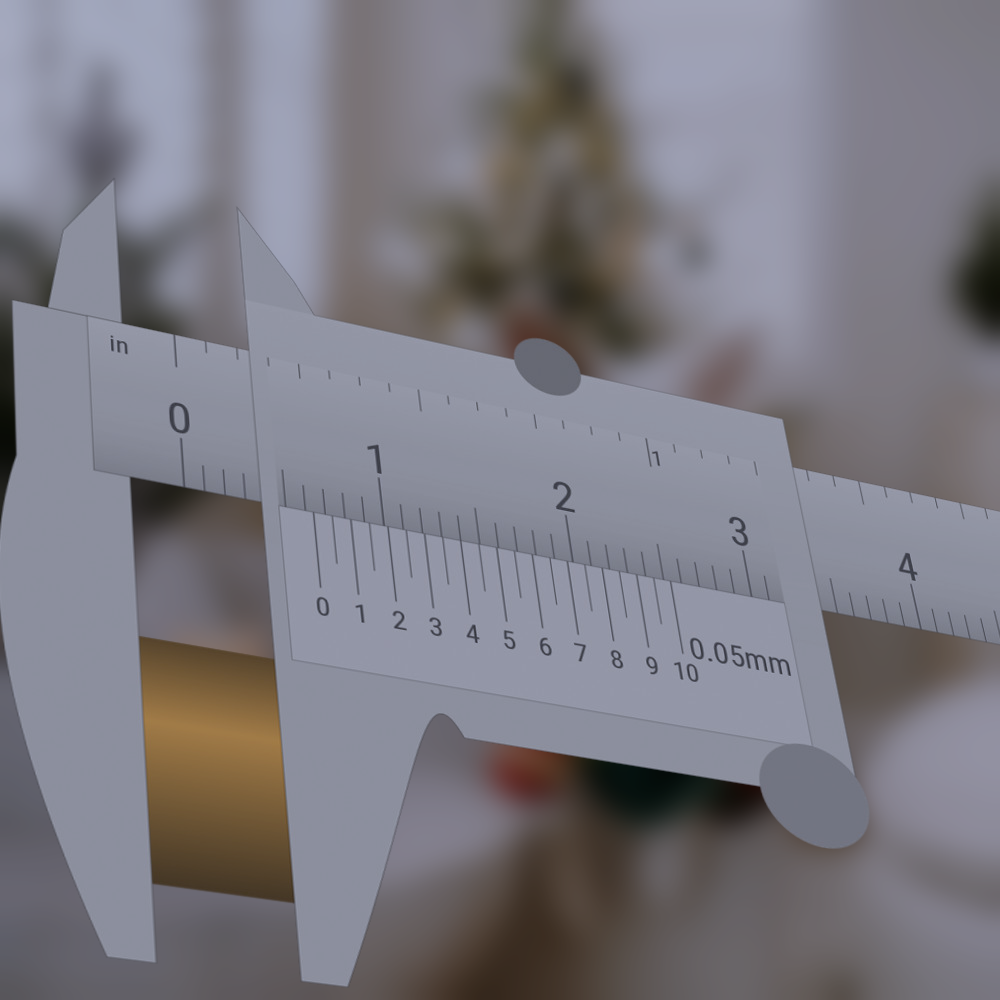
6.4 (mm)
